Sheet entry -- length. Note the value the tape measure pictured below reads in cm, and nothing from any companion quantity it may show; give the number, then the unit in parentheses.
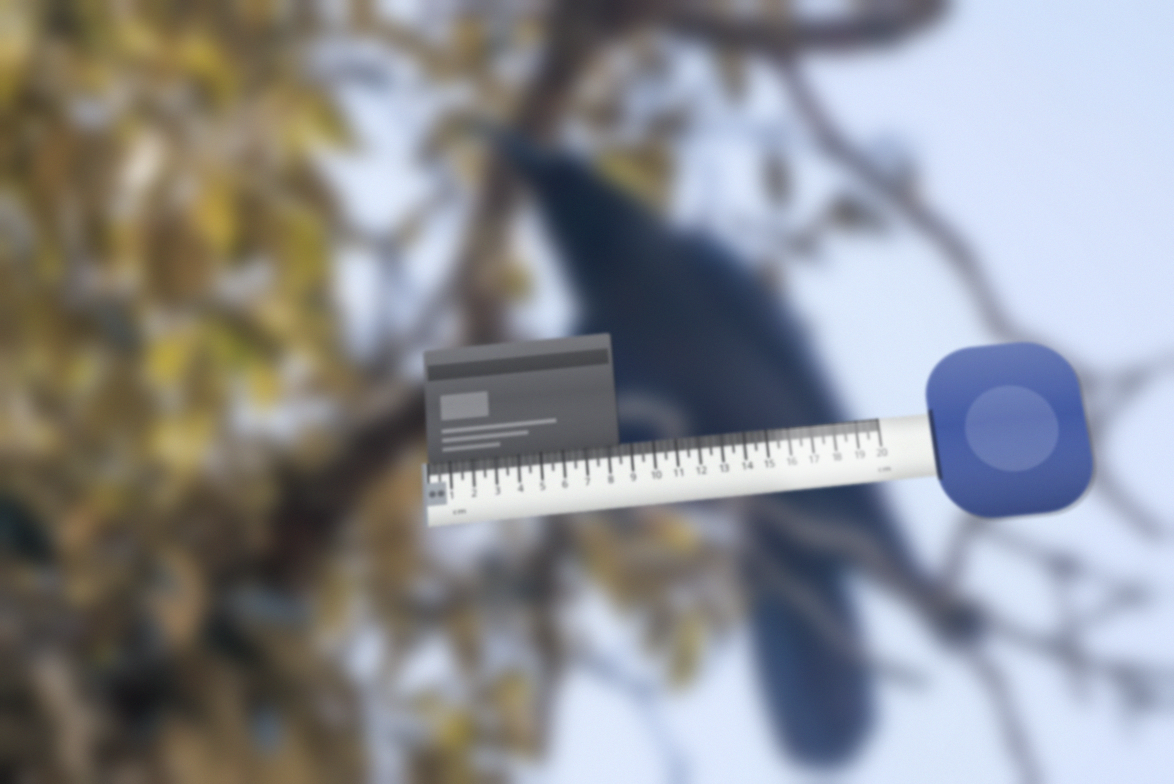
8.5 (cm)
